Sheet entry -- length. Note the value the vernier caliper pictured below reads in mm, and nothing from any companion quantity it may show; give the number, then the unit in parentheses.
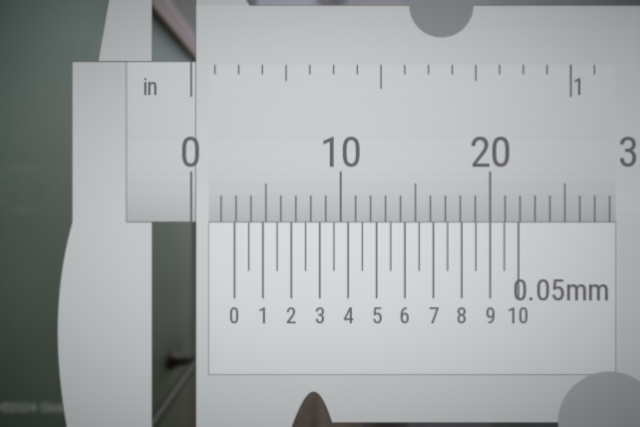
2.9 (mm)
